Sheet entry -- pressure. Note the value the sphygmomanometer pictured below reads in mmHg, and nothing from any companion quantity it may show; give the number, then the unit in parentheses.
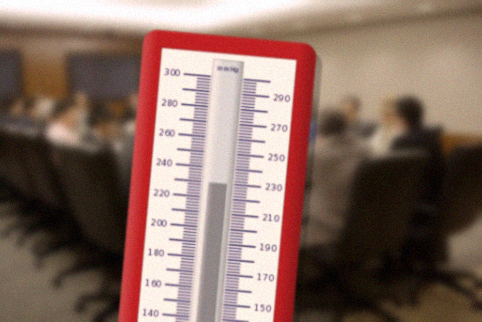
230 (mmHg)
